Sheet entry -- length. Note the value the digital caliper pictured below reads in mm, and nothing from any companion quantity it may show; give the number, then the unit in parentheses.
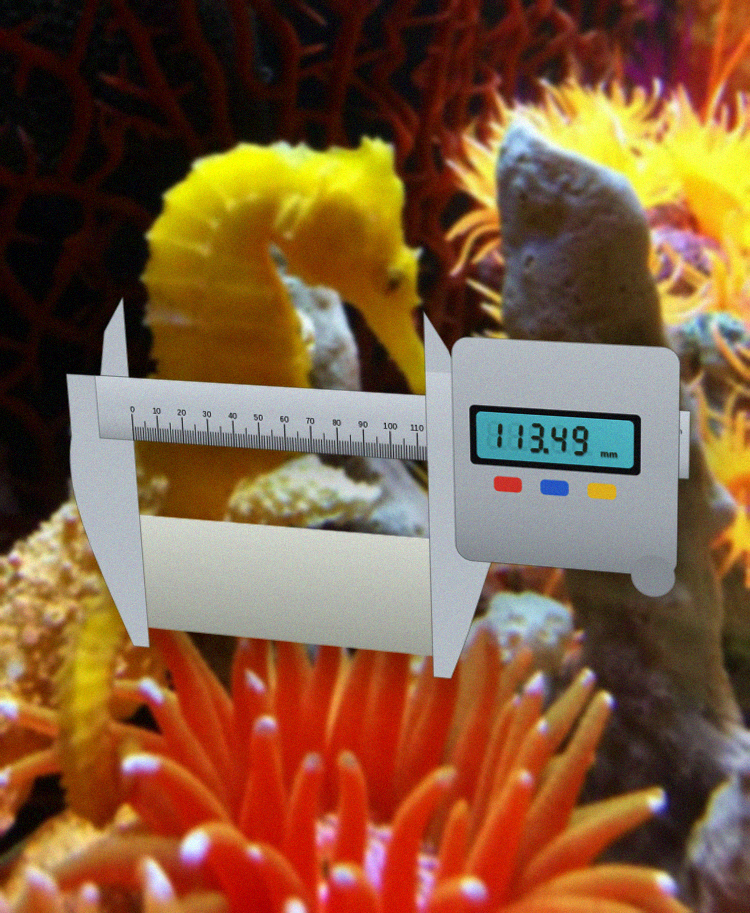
113.49 (mm)
